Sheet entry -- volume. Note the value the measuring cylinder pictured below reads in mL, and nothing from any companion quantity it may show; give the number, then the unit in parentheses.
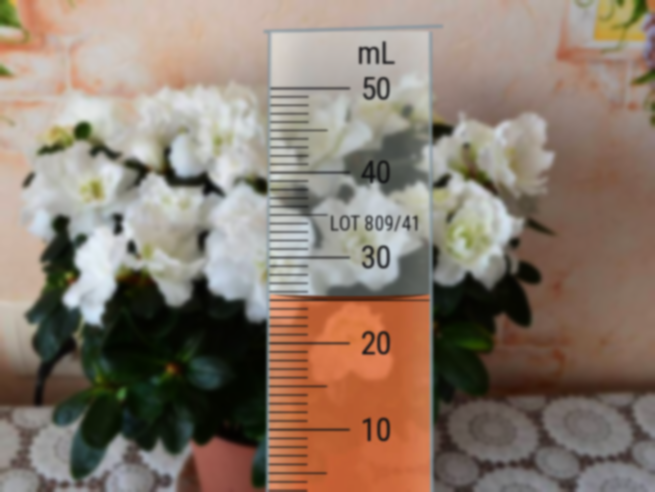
25 (mL)
